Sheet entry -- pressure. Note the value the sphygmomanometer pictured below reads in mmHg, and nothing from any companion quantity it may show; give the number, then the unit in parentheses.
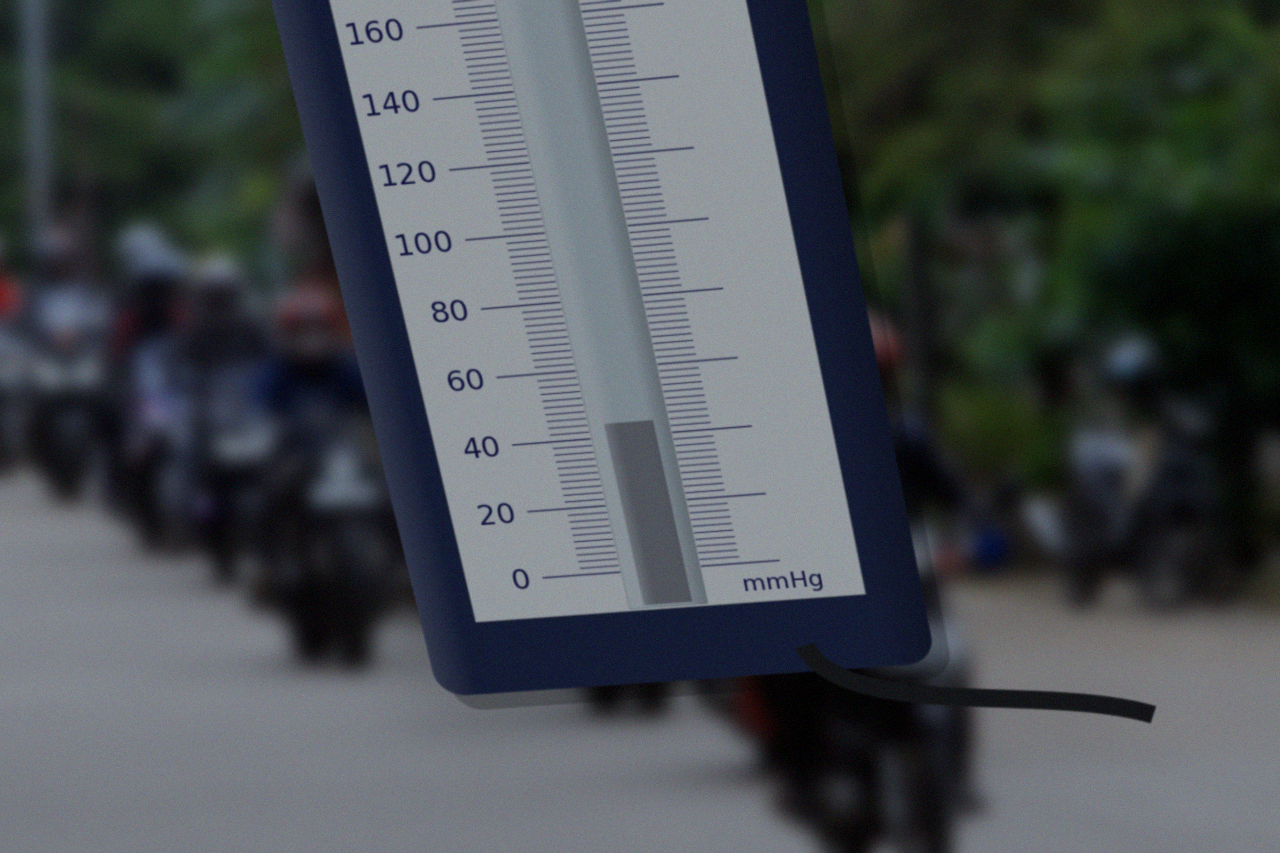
44 (mmHg)
